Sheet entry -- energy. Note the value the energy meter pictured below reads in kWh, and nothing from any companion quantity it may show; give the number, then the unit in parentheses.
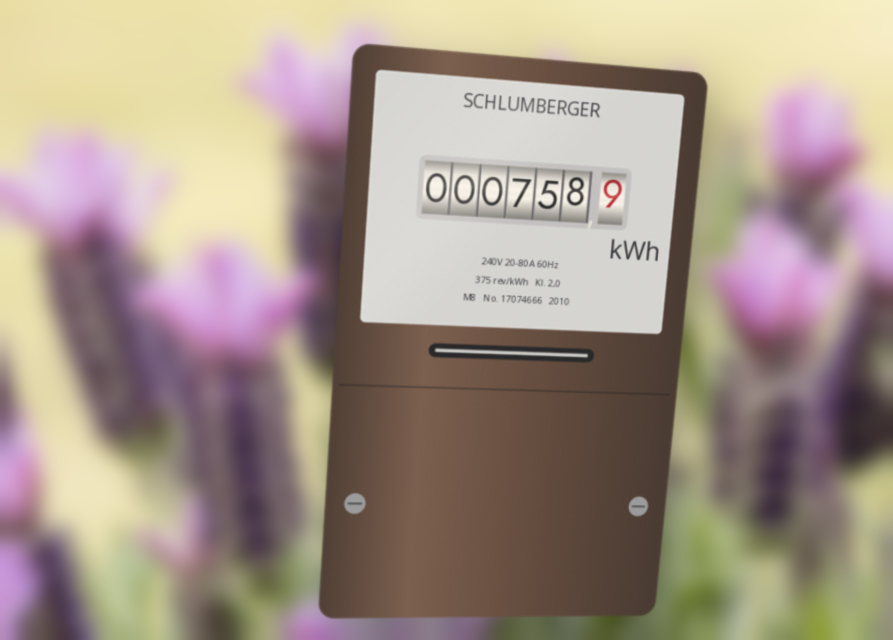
758.9 (kWh)
